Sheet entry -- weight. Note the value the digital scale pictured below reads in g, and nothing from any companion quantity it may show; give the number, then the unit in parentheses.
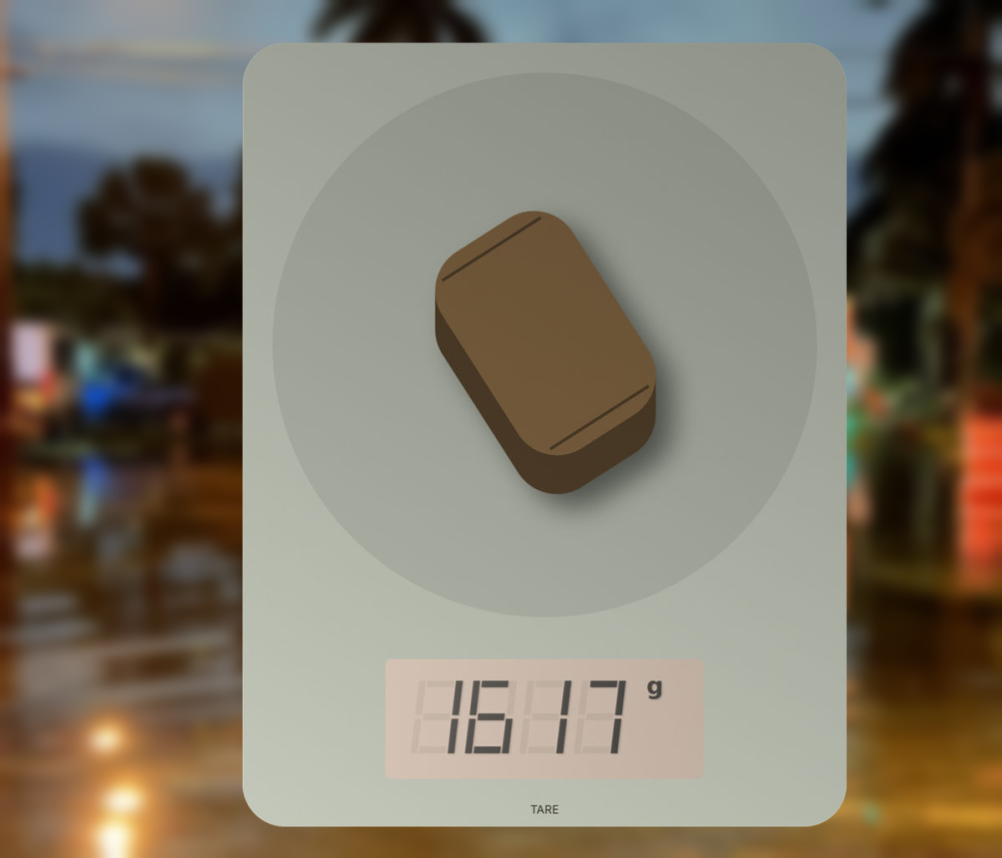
1617 (g)
